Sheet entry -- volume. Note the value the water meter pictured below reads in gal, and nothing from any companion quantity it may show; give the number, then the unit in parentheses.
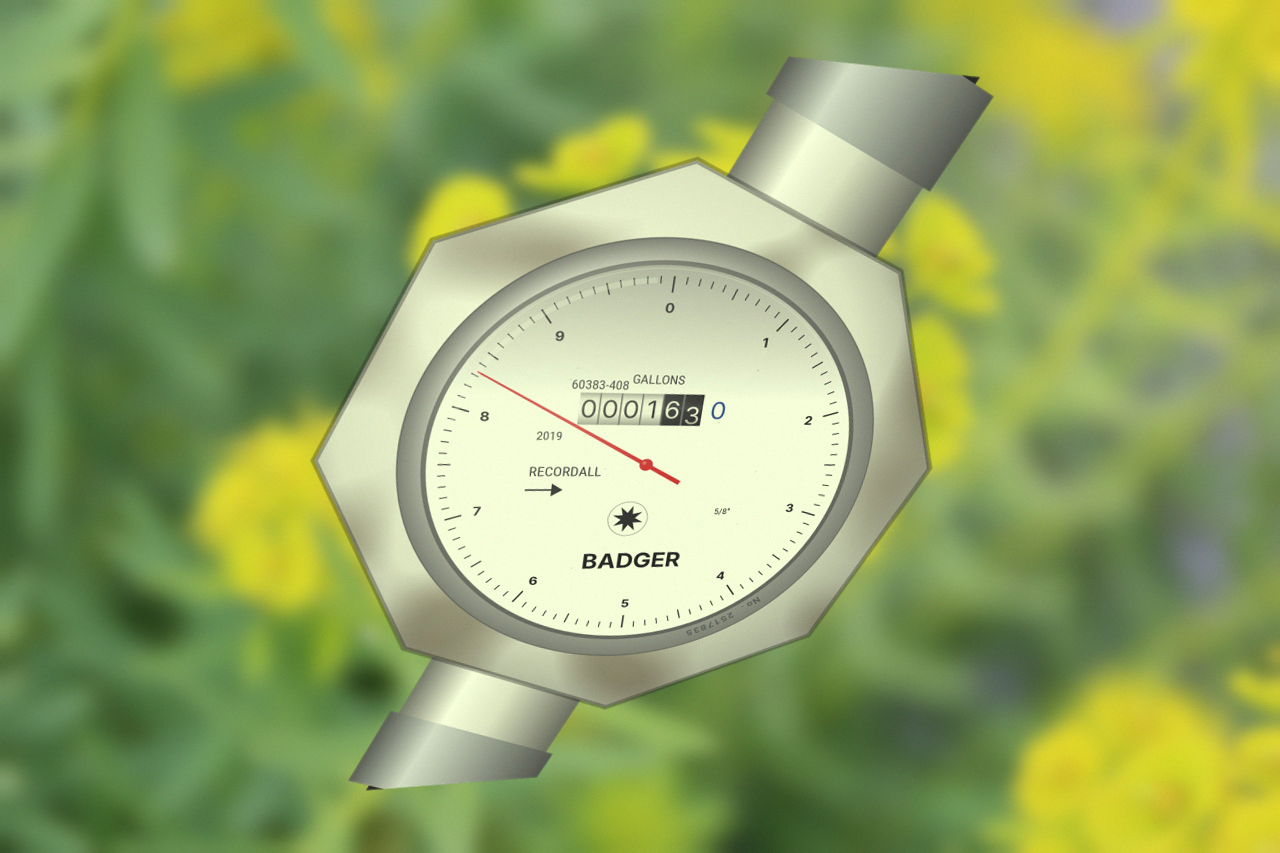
1628.3 (gal)
